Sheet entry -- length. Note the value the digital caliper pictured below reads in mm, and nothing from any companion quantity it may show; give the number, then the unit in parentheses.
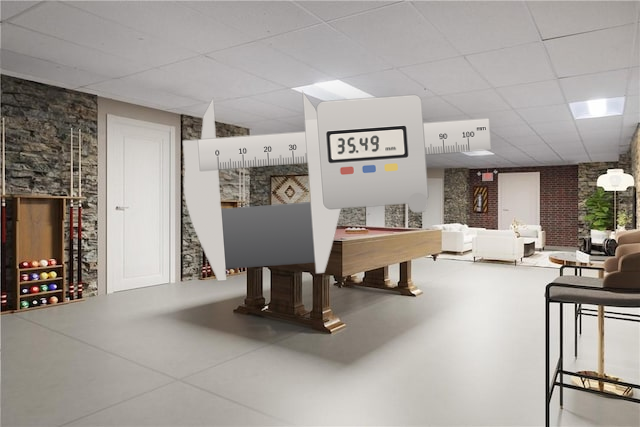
35.49 (mm)
